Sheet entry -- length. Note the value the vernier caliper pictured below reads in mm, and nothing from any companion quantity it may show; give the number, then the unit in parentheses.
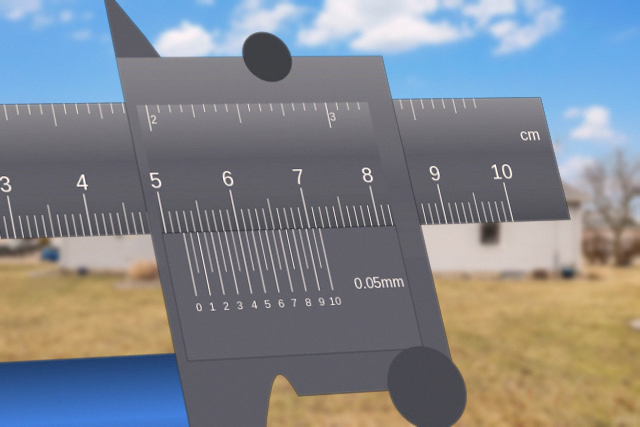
52.4 (mm)
